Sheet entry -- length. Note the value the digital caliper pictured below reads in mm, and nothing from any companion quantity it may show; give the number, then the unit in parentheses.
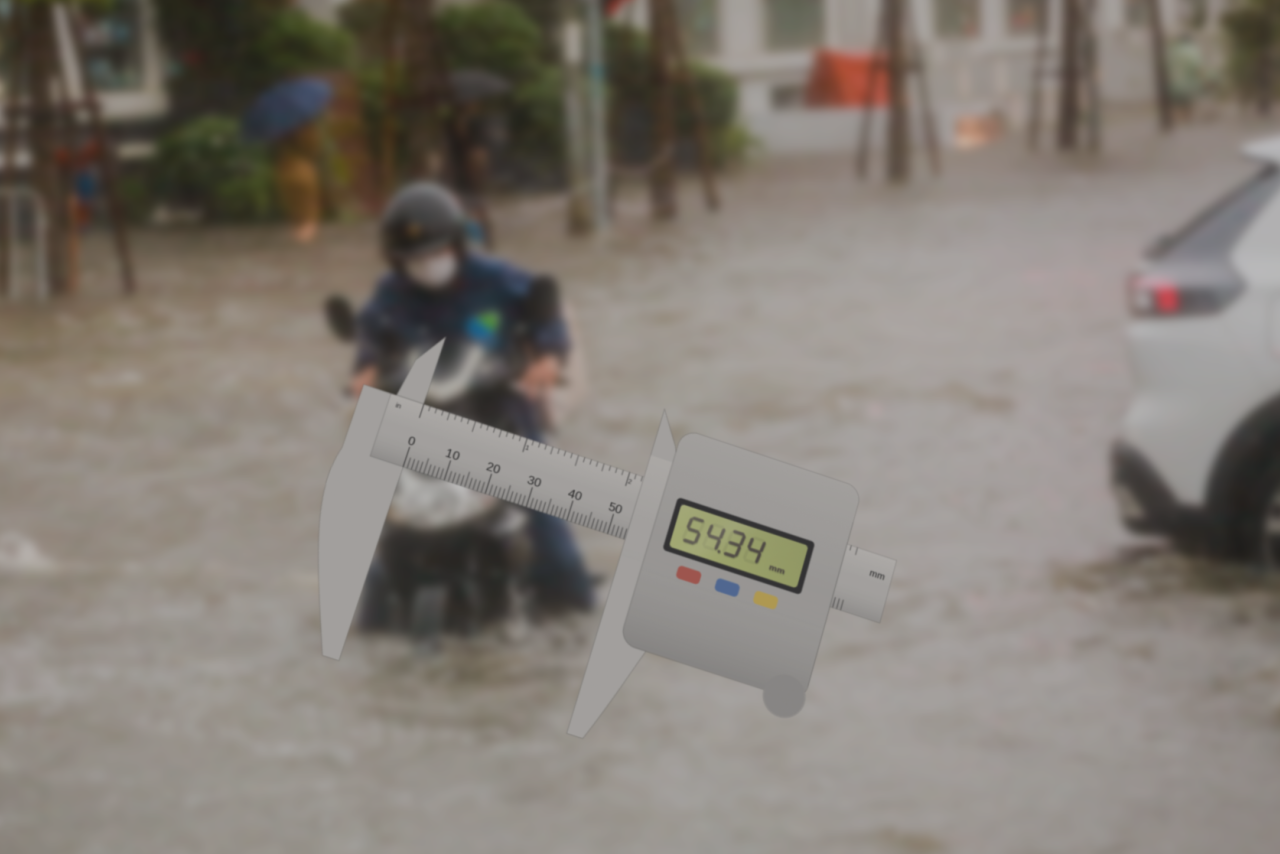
54.34 (mm)
